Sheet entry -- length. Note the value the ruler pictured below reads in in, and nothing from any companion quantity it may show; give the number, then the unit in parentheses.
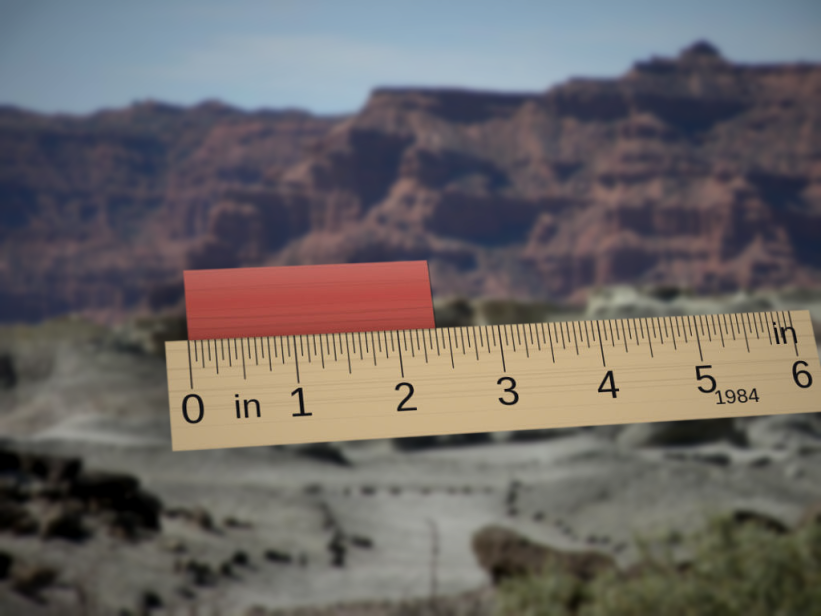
2.375 (in)
